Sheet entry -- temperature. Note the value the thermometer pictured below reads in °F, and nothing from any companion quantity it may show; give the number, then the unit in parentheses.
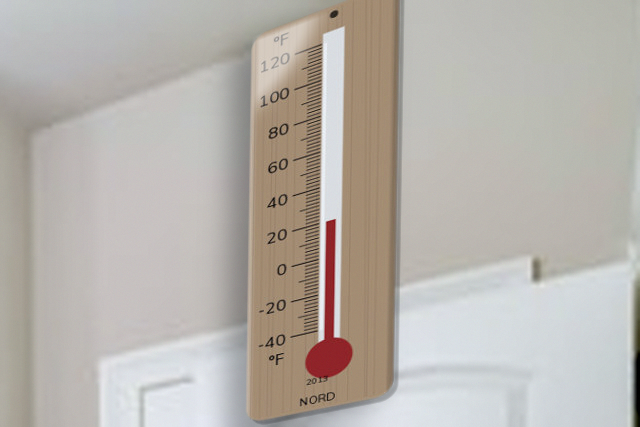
20 (°F)
